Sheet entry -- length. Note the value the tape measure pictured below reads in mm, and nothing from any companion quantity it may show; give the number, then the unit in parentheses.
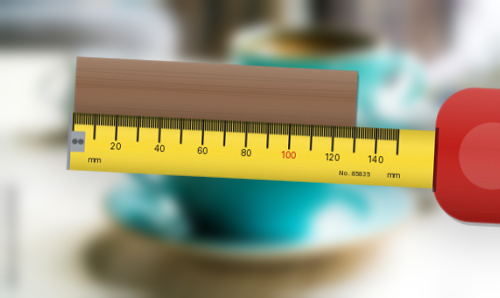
130 (mm)
